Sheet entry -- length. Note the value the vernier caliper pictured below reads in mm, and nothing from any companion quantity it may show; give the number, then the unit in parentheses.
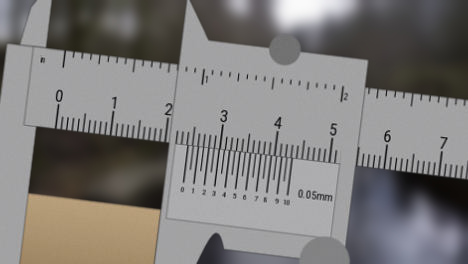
24.2 (mm)
